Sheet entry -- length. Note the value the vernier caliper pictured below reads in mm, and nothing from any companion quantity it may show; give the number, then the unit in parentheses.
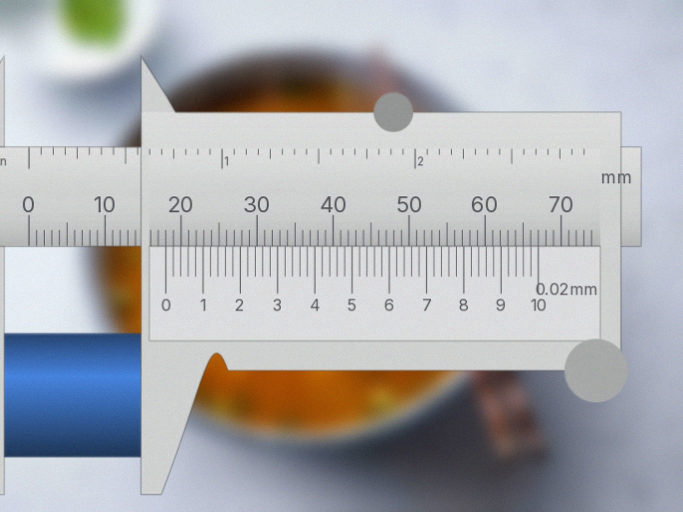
18.0 (mm)
